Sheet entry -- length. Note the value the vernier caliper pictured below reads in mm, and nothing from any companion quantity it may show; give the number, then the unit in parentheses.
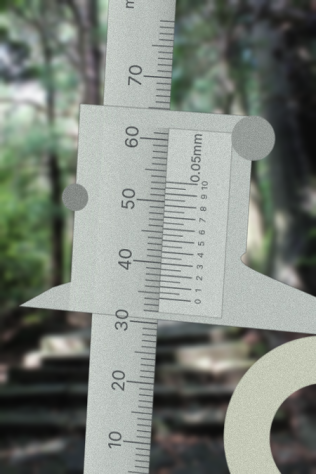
34.2 (mm)
